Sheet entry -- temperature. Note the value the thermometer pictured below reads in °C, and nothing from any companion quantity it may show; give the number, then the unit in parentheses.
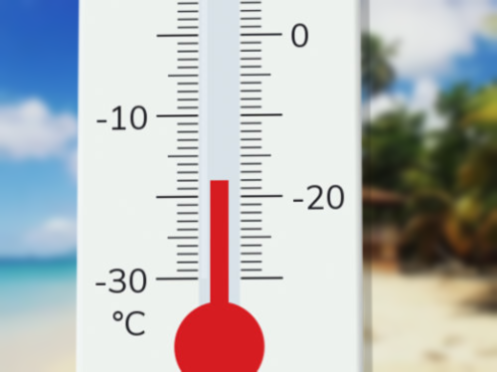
-18 (°C)
